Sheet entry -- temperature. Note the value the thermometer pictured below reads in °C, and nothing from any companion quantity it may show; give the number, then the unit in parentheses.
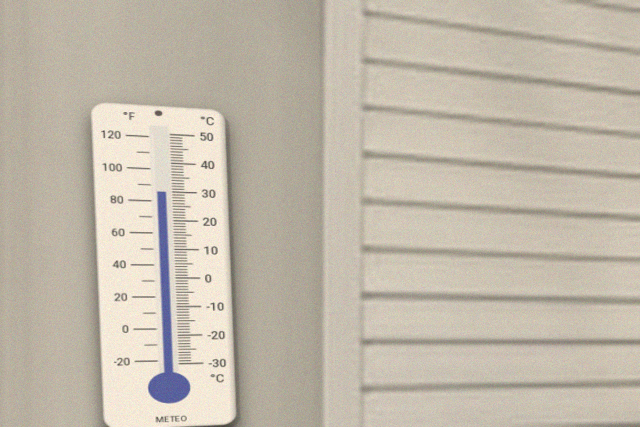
30 (°C)
